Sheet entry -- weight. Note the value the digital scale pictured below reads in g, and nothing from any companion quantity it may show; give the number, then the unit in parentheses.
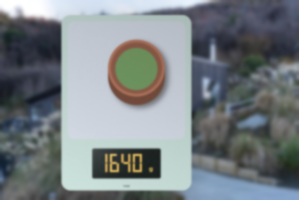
1640 (g)
